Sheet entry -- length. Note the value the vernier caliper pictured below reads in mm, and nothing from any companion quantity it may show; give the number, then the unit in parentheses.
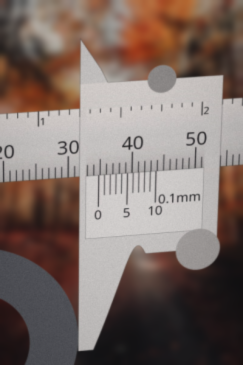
34.8 (mm)
